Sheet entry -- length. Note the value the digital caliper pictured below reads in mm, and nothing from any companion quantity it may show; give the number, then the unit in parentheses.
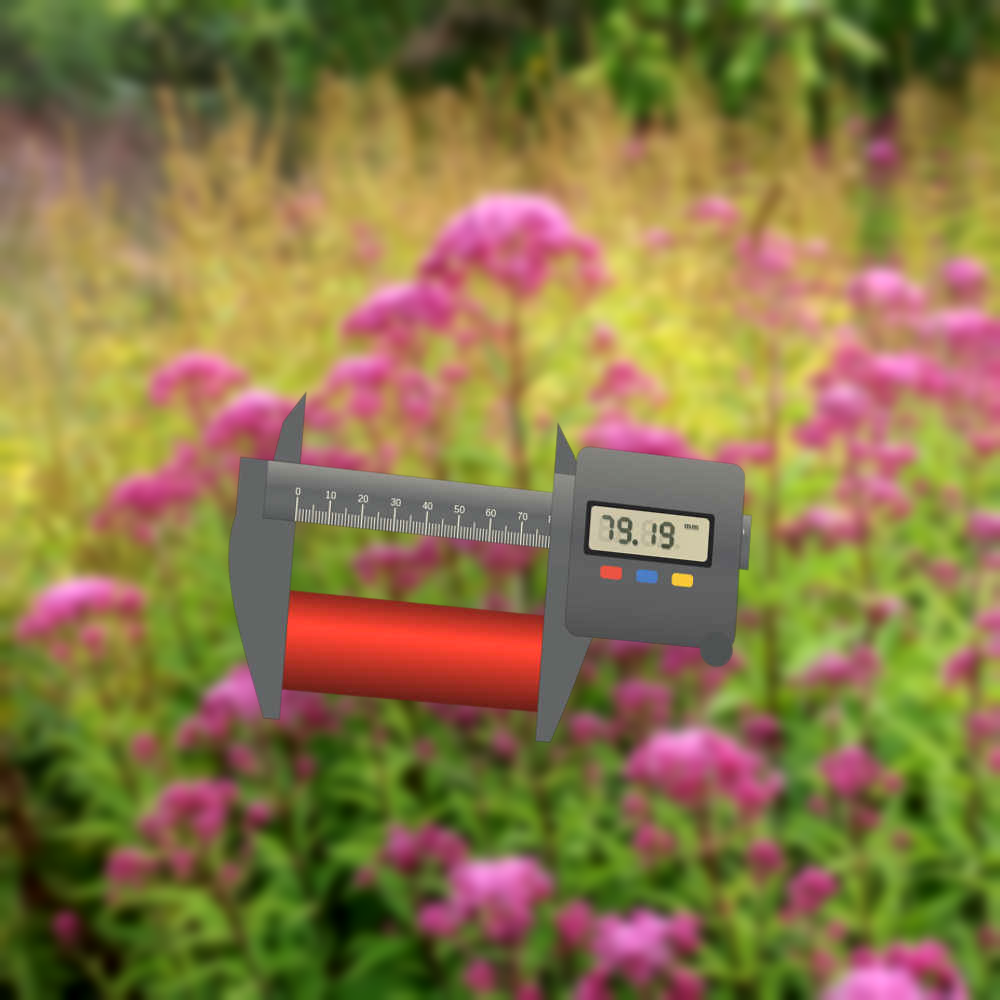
79.19 (mm)
